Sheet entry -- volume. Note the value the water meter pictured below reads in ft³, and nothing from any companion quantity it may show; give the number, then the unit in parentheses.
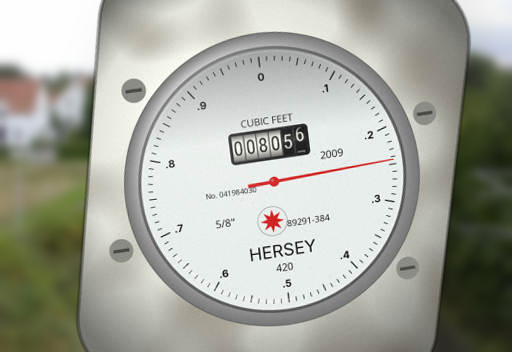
8056.24 (ft³)
